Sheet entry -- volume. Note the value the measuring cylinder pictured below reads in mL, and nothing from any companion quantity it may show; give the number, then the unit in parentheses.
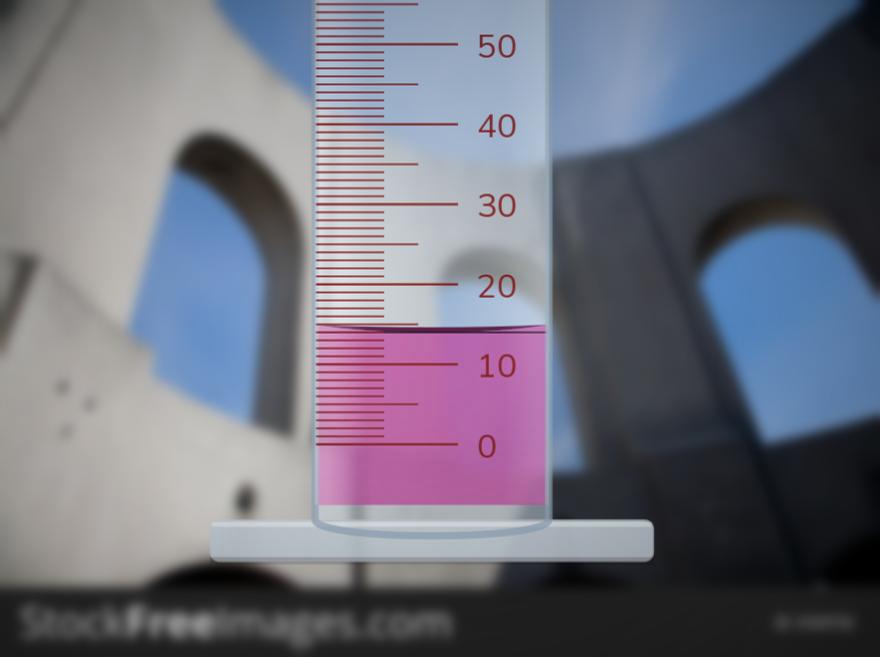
14 (mL)
